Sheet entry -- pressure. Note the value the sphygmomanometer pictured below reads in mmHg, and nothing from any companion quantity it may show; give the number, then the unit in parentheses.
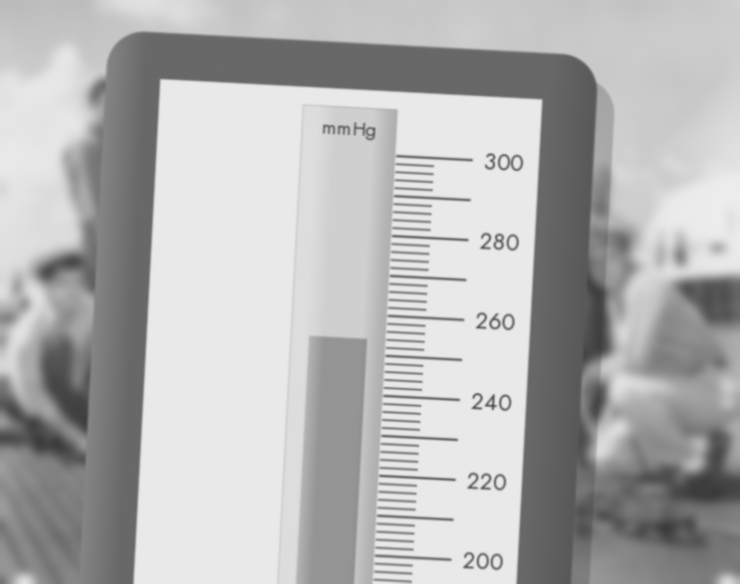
254 (mmHg)
